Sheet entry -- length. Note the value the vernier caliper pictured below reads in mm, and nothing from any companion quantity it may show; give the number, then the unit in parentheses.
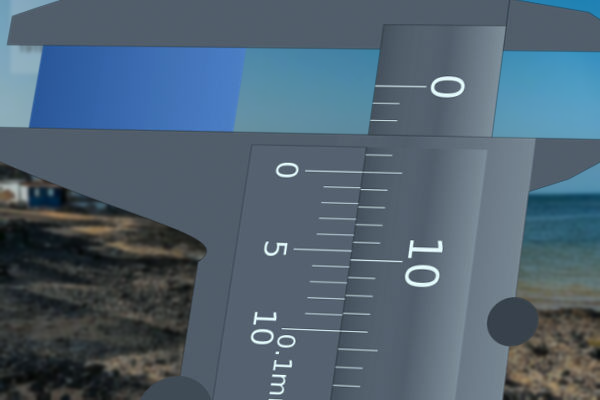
5.0 (mm)
